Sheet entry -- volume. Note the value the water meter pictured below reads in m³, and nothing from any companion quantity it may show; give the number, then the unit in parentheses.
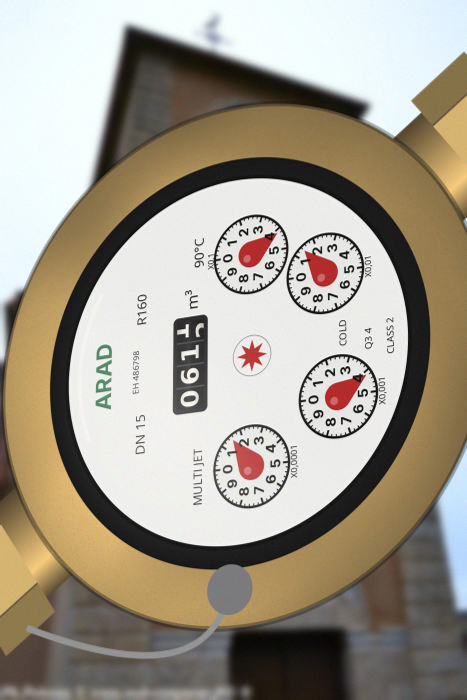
611.4141 (m³)
